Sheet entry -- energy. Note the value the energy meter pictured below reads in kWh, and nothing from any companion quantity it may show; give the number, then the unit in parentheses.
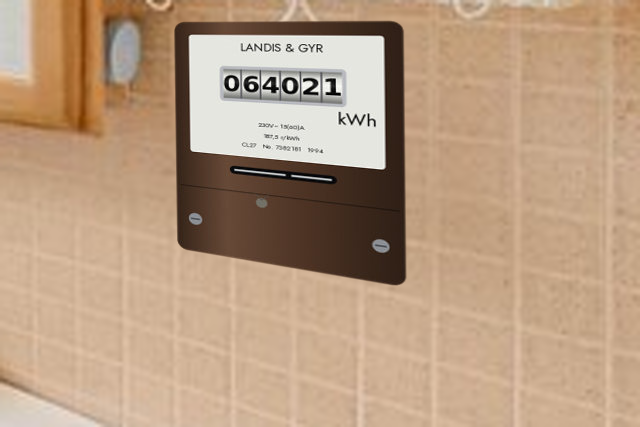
64021 (kWh)
